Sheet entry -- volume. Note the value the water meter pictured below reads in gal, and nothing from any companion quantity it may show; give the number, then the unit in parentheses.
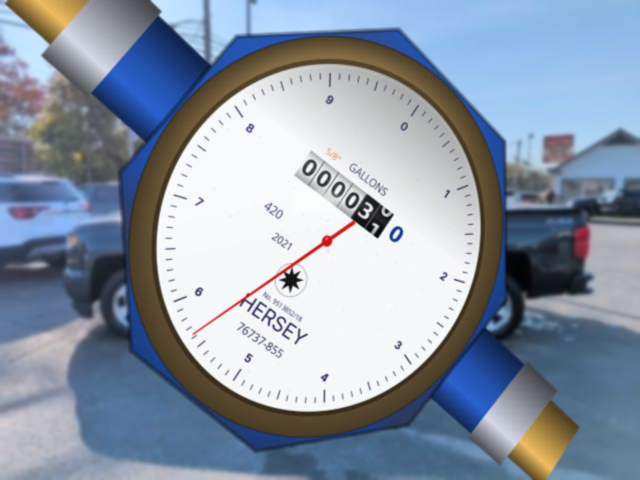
305.6 (gal)
